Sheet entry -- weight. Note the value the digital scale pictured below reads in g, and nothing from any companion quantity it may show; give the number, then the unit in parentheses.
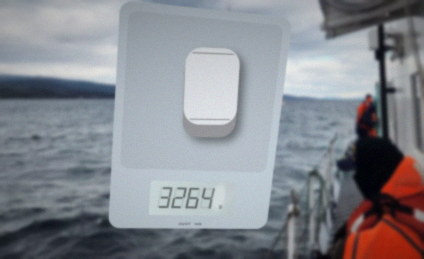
3264 (g)
